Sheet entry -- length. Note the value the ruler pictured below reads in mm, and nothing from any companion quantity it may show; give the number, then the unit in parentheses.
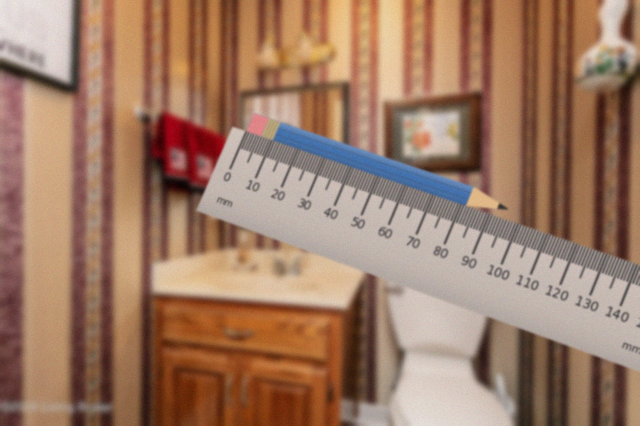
95 (mm)
